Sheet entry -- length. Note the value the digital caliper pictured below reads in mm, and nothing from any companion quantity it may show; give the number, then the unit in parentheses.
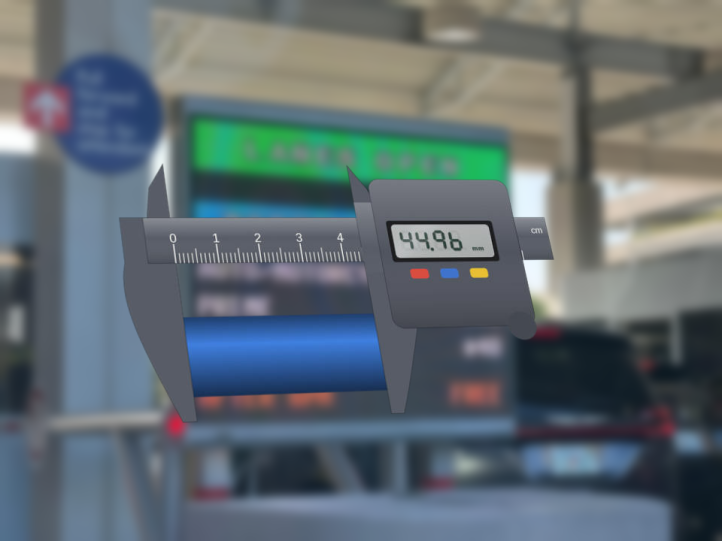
44.96 (mm)
